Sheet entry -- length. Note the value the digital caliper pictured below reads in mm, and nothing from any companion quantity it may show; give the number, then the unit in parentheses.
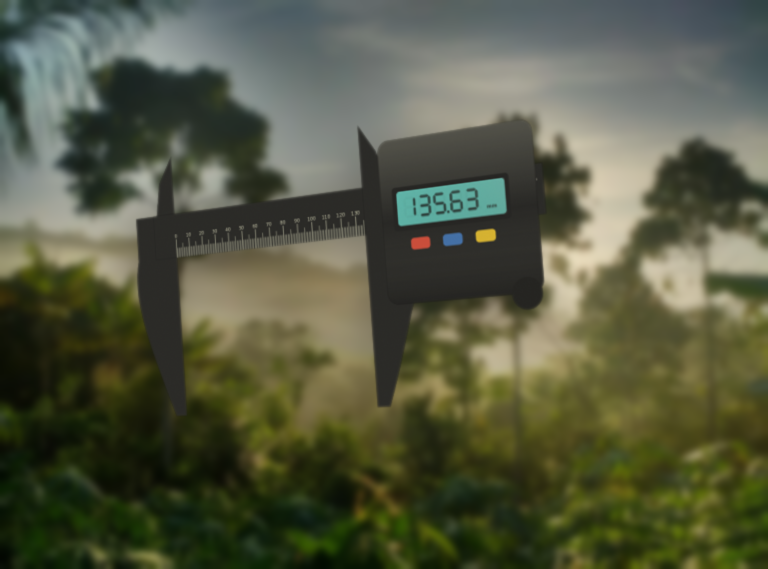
135.63 (mm)
